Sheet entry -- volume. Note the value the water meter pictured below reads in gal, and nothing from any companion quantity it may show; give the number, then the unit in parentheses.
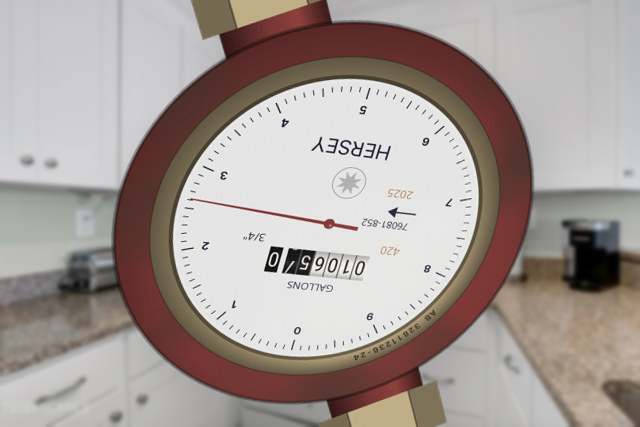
106572.6 (gal)
